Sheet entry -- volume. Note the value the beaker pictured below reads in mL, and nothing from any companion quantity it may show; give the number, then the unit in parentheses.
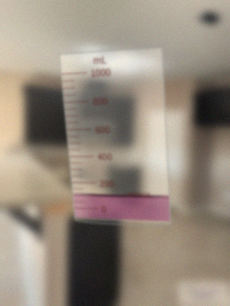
100 (mL)
